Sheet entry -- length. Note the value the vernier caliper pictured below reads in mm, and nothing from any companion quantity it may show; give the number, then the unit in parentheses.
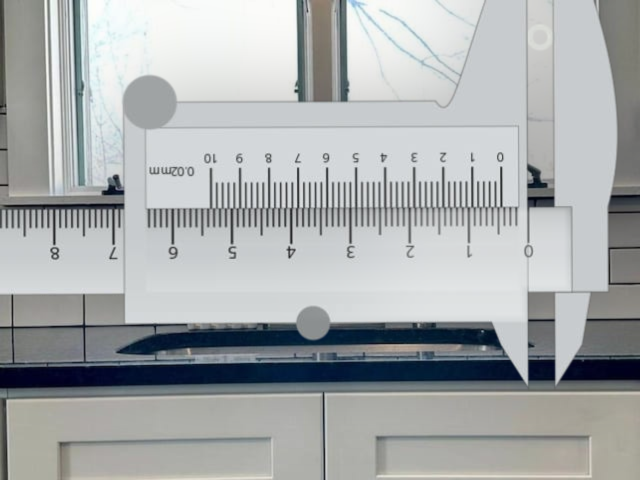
4.5 (mm)
